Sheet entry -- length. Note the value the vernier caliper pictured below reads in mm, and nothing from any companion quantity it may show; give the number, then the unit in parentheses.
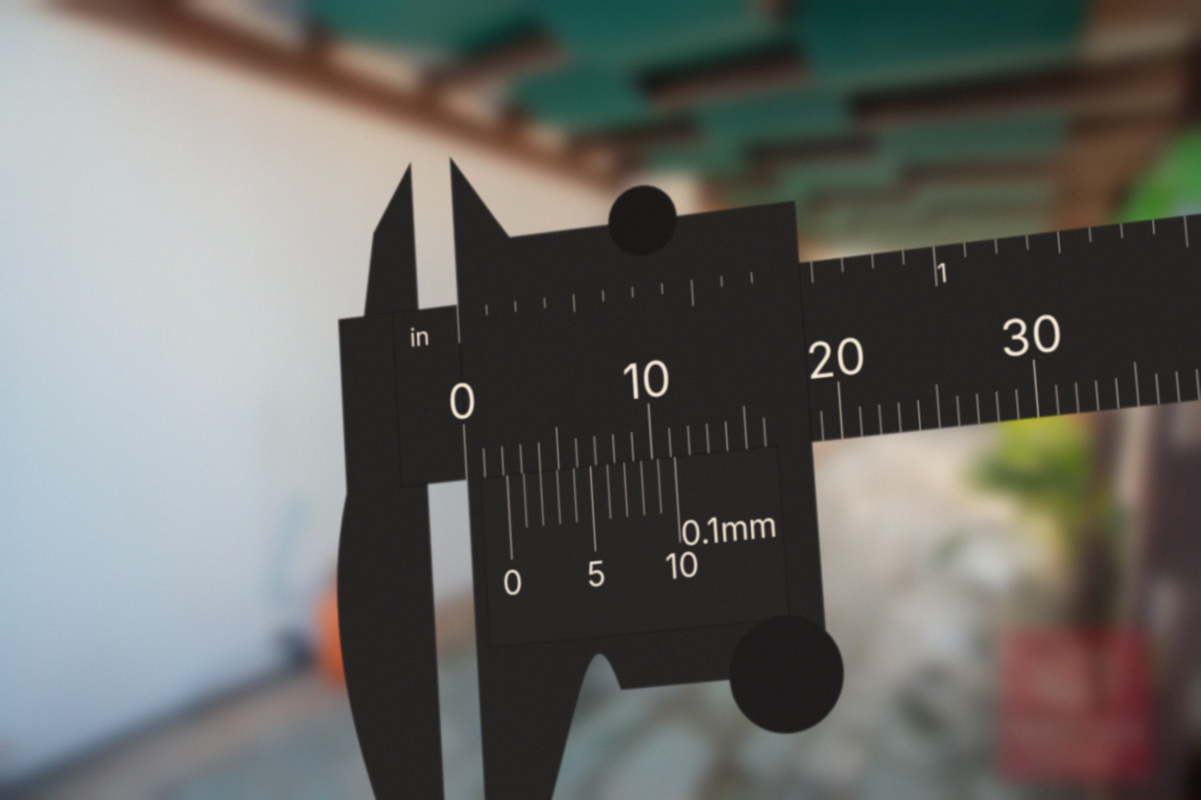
2.2 (mm)
